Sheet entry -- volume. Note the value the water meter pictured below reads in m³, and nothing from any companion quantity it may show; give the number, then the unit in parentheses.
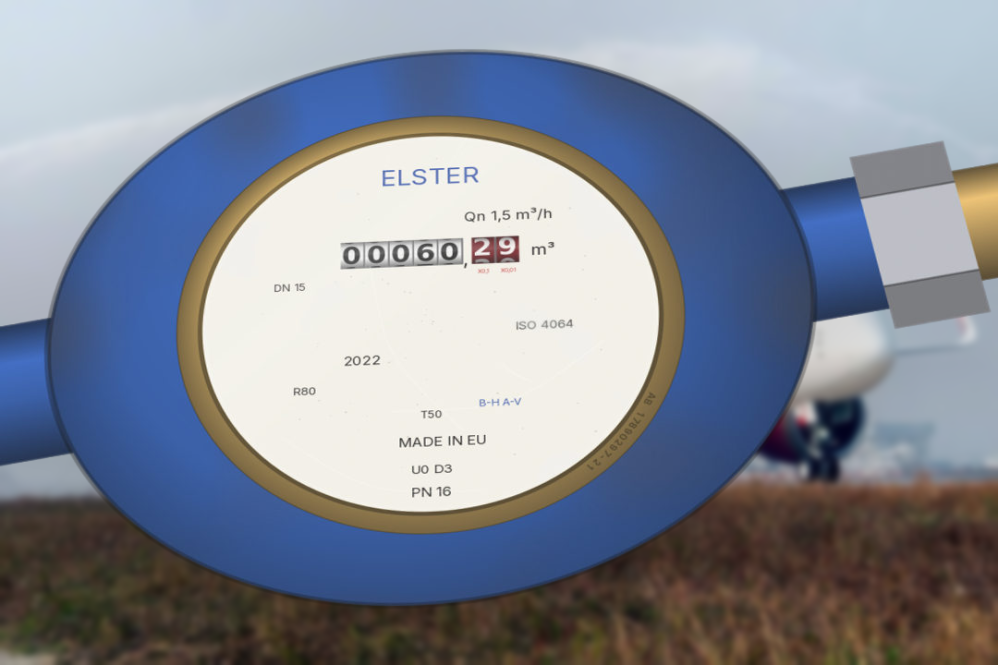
60.29 (m³)
